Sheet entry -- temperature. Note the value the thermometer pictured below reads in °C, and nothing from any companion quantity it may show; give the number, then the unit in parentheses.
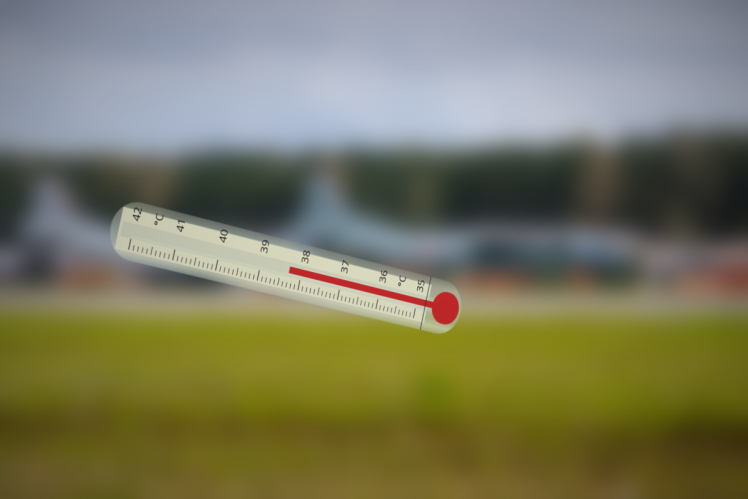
38.3 (°C)
